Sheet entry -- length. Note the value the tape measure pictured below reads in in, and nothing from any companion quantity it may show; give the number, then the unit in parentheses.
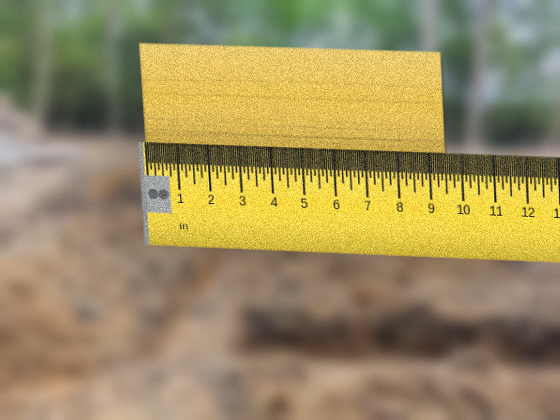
9.5 (in)
